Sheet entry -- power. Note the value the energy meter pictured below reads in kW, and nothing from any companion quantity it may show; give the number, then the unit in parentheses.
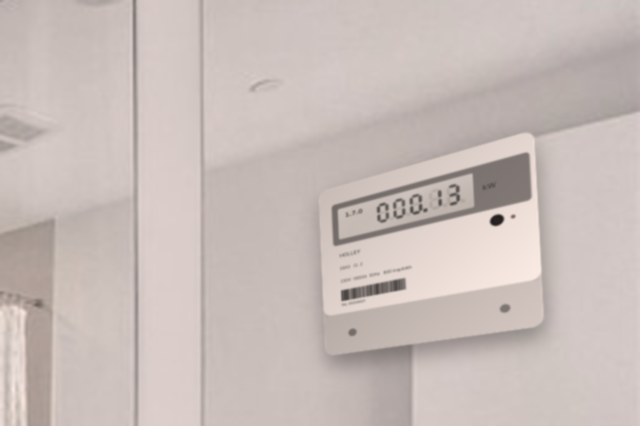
0.13 (kW)
